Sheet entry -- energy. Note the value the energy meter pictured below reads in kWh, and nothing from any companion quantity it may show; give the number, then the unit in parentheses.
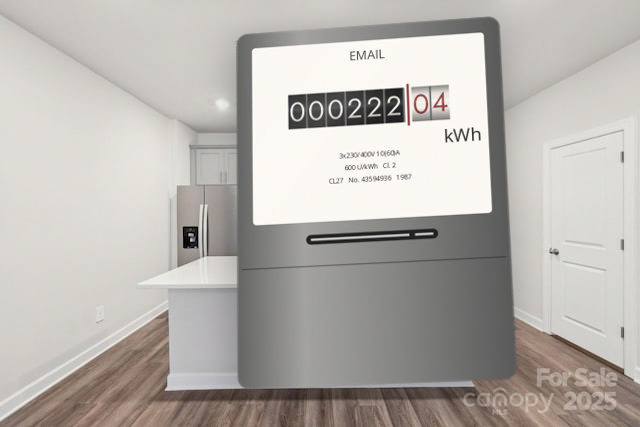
222.04 (kWh)
